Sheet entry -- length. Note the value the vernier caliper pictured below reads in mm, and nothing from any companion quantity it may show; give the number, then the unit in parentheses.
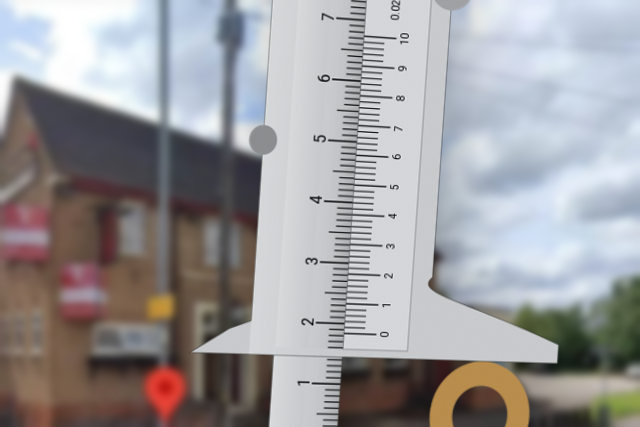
18.4 (mm)
